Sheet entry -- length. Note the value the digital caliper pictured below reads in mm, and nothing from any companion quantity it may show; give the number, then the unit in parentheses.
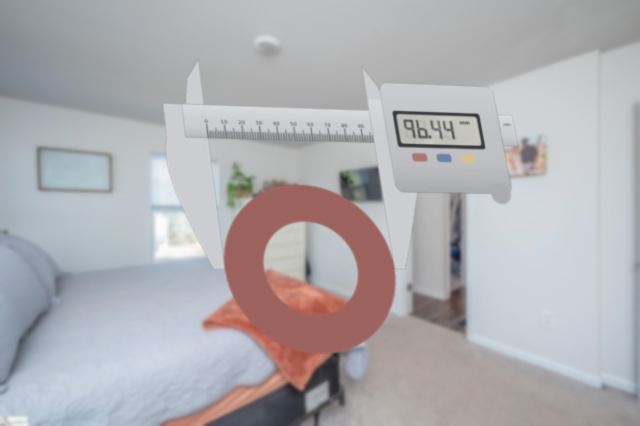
96.44 (mm)
